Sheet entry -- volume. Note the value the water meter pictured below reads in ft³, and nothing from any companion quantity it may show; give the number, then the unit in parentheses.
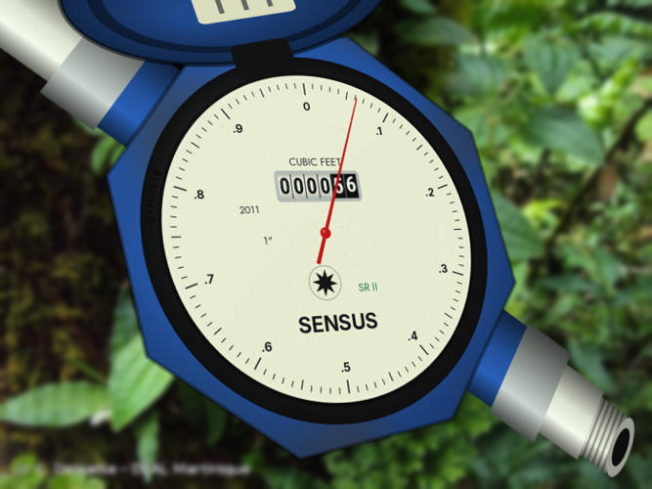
56.06 (ft³)
